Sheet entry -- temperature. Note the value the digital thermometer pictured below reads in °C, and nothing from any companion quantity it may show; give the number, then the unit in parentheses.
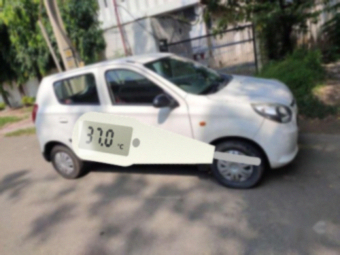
37.0 (°C)
